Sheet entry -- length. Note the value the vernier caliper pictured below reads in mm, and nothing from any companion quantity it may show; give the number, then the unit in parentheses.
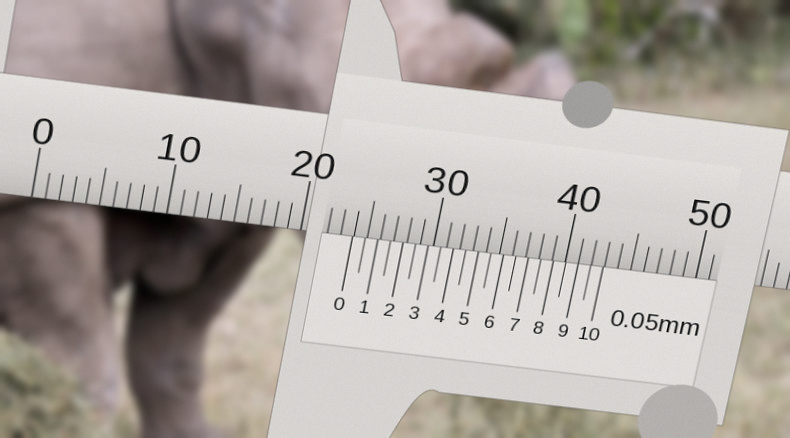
23.9 (mm)
